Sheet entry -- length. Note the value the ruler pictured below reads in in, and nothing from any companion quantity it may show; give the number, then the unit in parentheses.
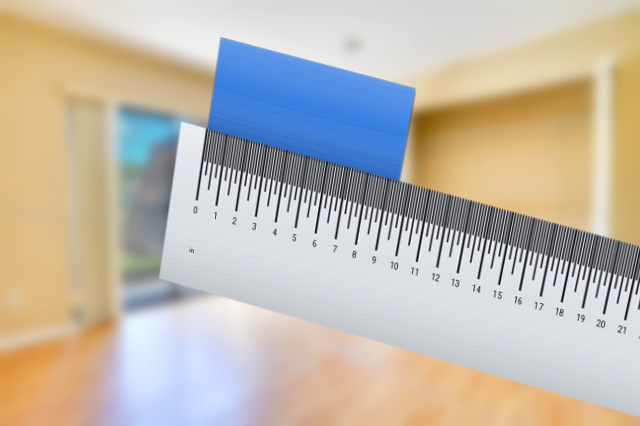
9.5 (in)
